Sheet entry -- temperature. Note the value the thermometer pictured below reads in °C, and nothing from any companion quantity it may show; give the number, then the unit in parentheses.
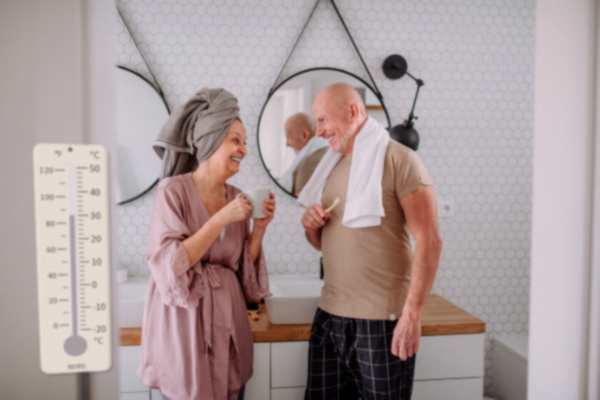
30 (°C)
